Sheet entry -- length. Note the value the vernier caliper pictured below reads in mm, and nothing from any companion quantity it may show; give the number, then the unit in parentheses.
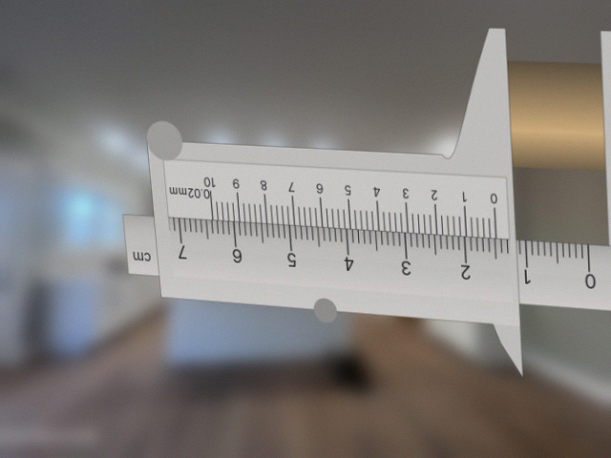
14.8 (mm)
